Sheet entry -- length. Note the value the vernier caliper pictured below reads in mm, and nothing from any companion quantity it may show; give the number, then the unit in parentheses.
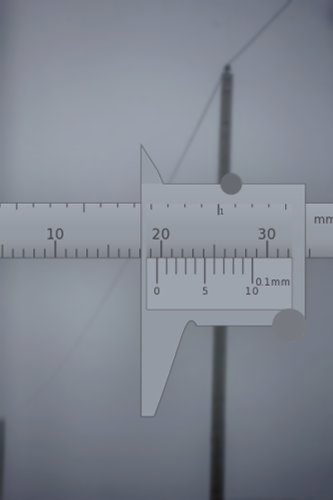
19.6 (mm)
